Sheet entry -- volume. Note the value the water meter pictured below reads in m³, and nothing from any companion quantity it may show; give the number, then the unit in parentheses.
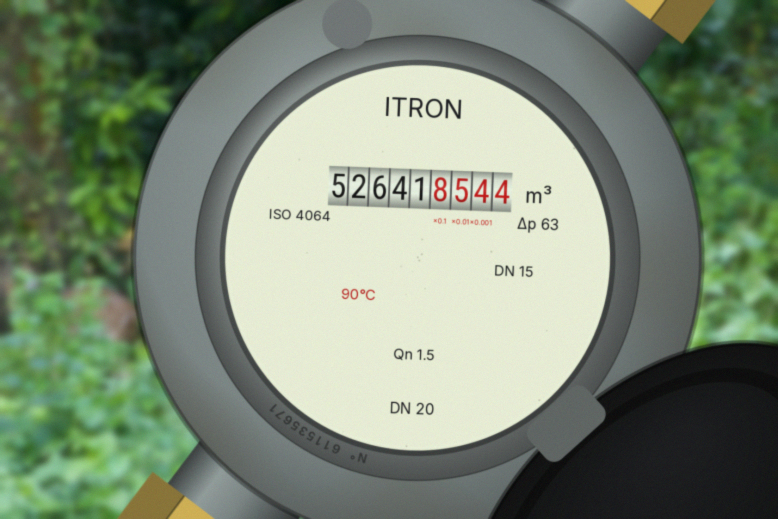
52641.8544 (m³)
